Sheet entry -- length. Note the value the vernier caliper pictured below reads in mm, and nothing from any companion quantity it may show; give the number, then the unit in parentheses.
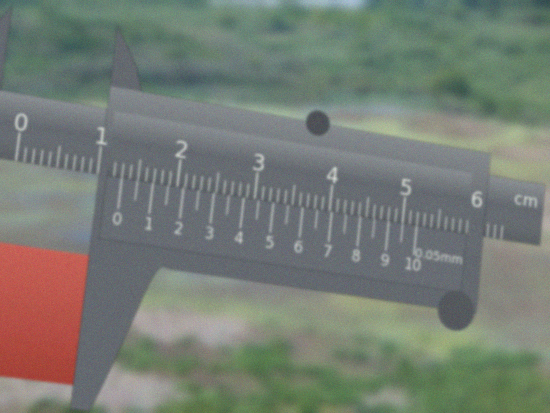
13.0 (mm)
